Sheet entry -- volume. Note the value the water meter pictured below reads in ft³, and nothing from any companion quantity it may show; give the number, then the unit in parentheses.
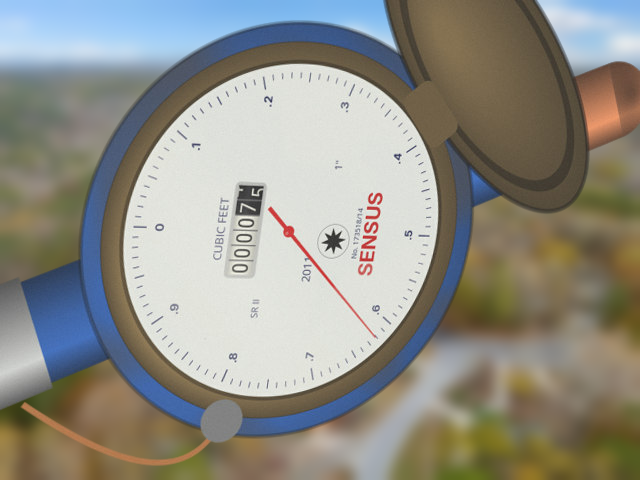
74.62 (ft³)
